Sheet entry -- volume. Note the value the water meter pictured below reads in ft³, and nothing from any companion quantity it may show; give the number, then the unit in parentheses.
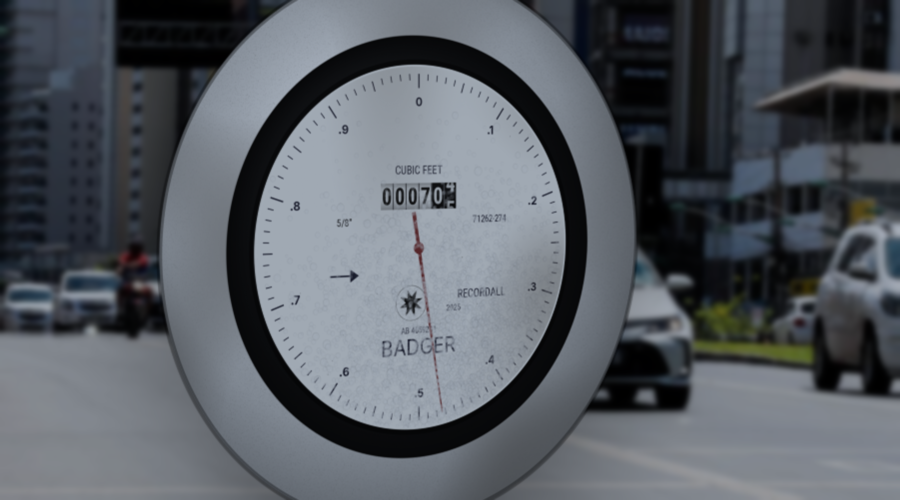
704.47 (ft³)
